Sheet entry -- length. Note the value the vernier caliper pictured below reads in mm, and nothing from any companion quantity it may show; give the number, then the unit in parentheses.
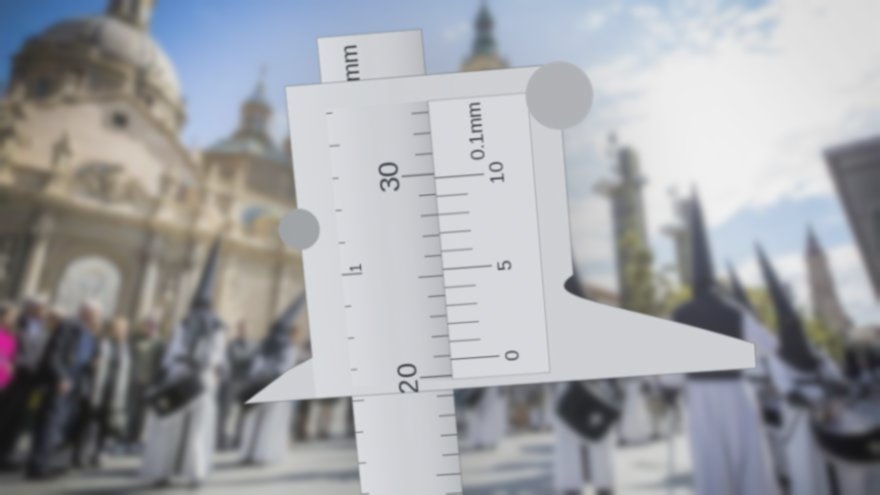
20.8 (mm)
